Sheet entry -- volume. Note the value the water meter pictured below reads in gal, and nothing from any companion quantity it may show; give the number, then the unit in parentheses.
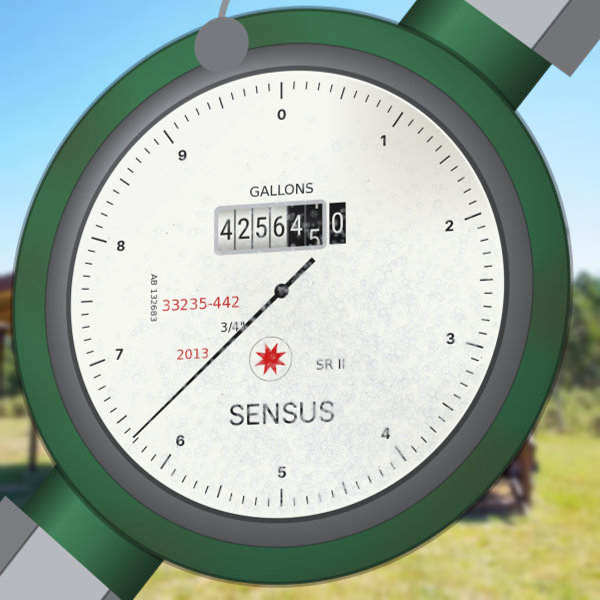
4256446.3 (gal)
